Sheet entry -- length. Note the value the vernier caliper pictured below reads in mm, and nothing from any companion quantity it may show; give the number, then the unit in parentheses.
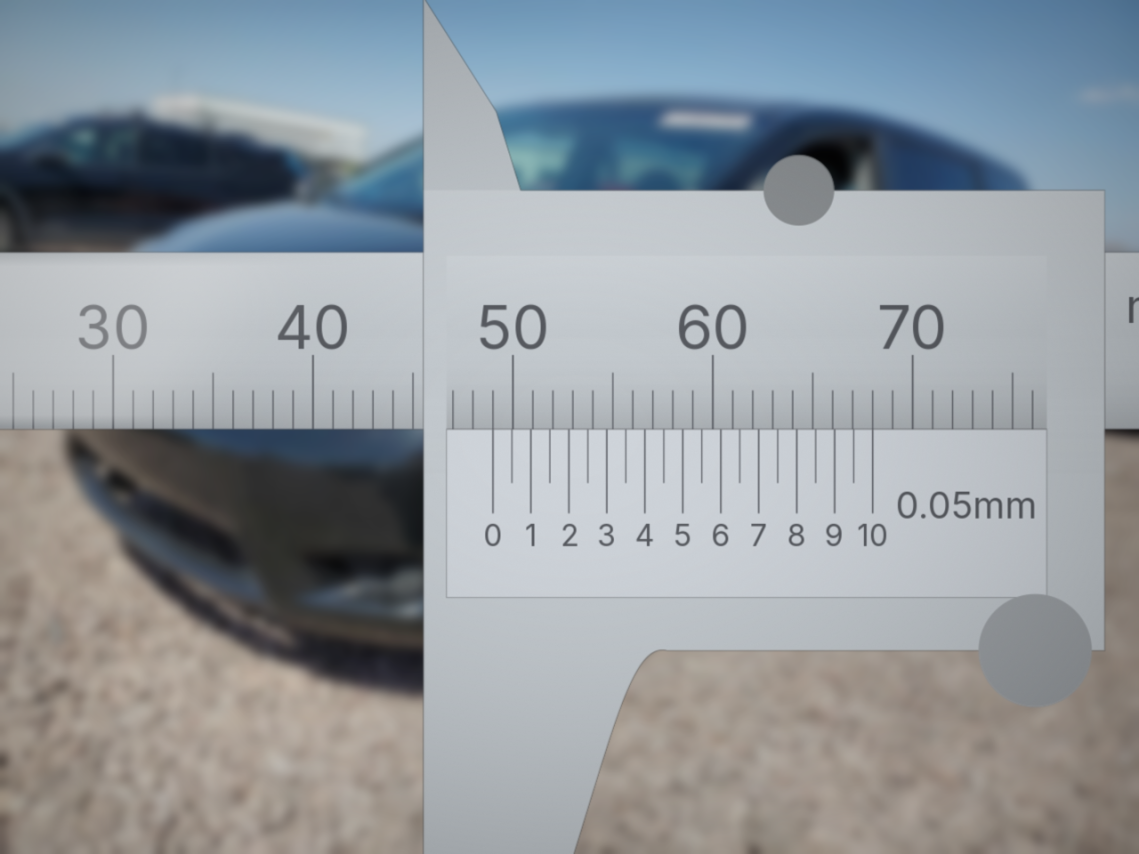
49.0 (mm)
